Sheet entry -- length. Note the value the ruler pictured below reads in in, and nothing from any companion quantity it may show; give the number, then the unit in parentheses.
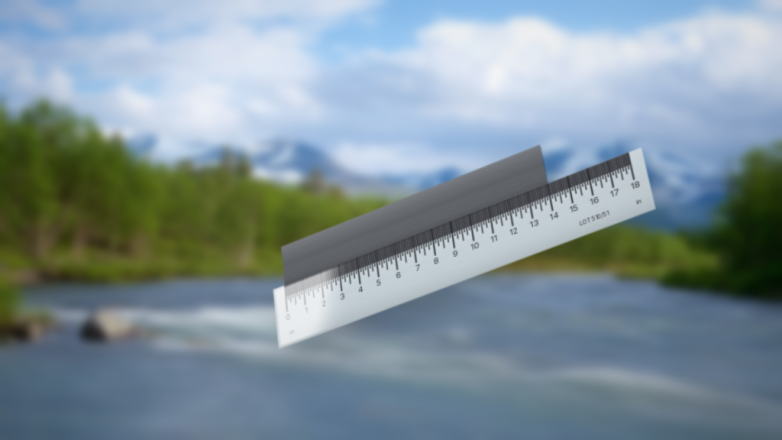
14 (in)
